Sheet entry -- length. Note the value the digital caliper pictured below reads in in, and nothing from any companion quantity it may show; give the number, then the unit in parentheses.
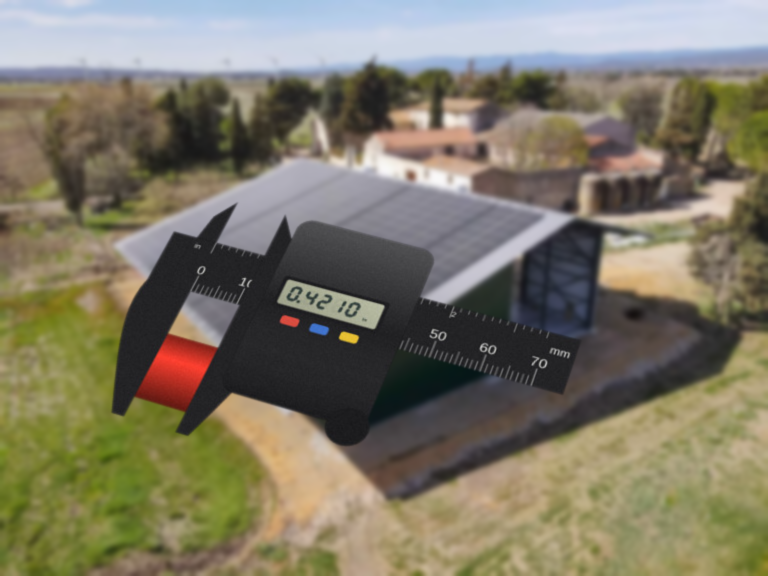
0.4210 (in)
